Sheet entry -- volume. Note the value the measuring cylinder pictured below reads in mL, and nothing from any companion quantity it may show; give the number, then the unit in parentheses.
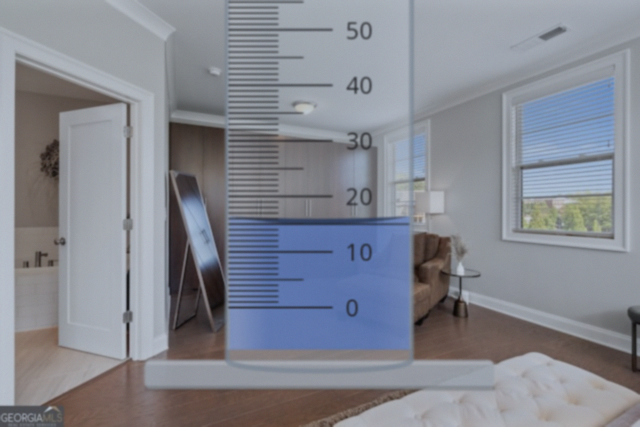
15 (mL)
